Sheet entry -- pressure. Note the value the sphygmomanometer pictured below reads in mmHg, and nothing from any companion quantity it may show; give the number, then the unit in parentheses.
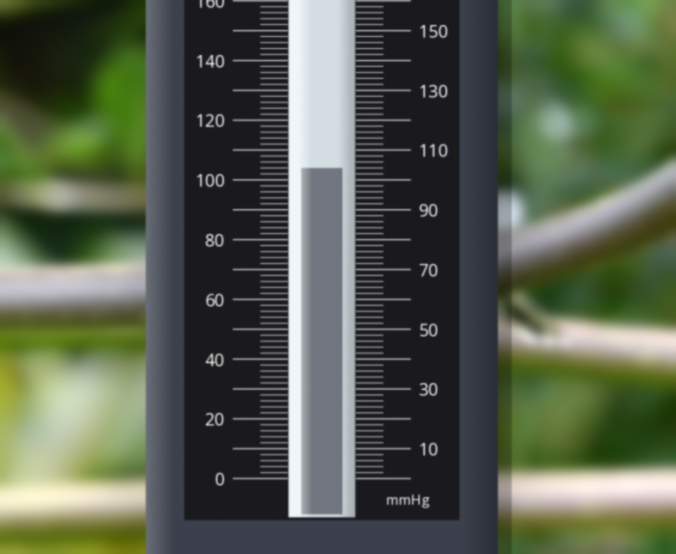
104 (mmHg)
